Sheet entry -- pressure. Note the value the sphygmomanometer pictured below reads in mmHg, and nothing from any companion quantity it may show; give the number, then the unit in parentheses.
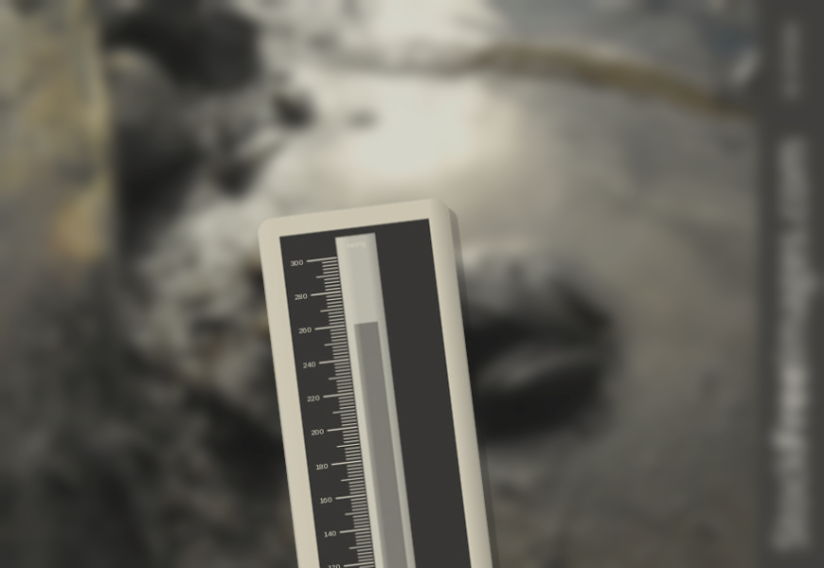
260 (mmHg)
